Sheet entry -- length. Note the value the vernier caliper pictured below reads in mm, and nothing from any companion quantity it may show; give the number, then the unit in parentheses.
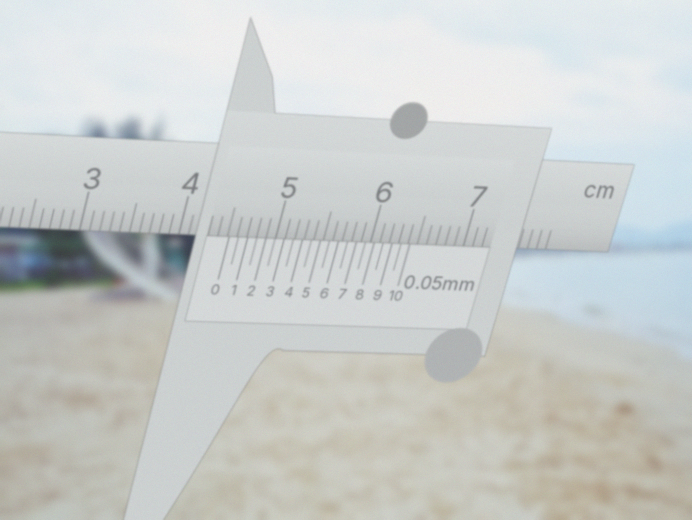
45.2 (mm)
